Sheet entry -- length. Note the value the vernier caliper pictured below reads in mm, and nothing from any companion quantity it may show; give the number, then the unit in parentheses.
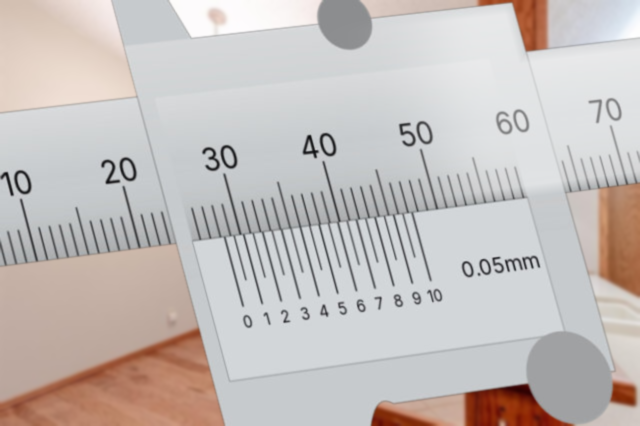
28.4 (mm)
